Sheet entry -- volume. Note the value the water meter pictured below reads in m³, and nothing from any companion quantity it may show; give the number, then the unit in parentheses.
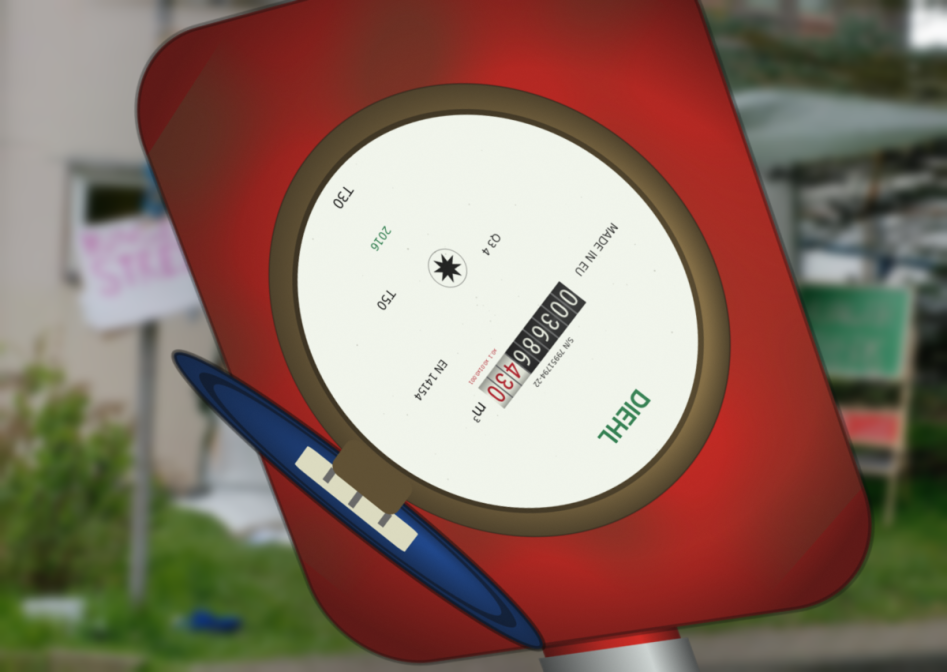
3686.430 (m³)
